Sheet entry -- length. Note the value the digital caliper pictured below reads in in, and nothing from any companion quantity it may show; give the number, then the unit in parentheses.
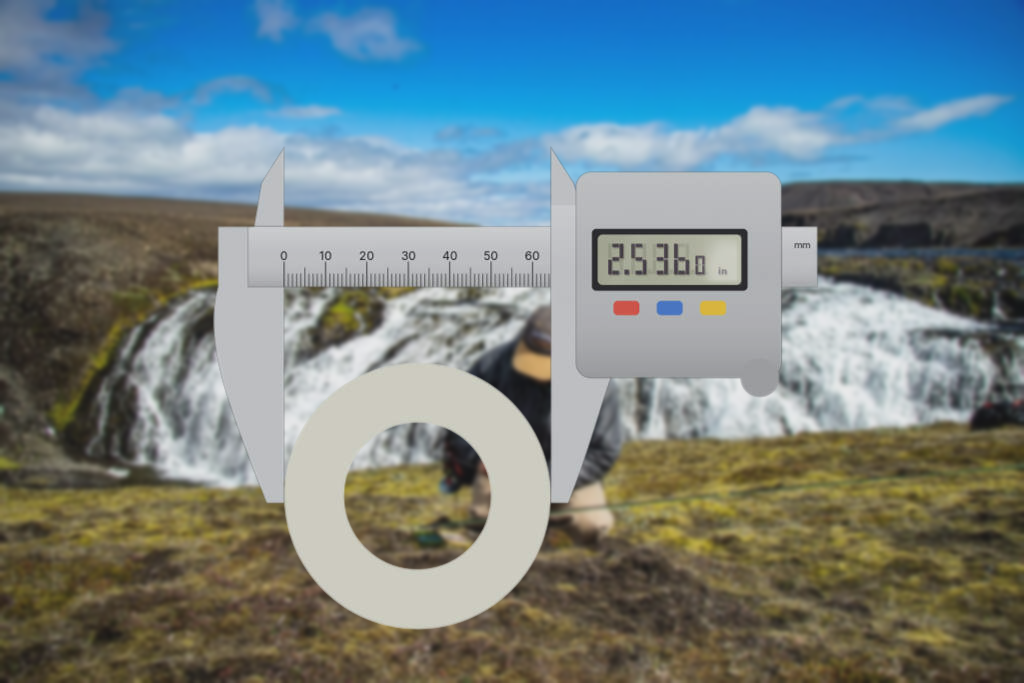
2.5360 (in)
